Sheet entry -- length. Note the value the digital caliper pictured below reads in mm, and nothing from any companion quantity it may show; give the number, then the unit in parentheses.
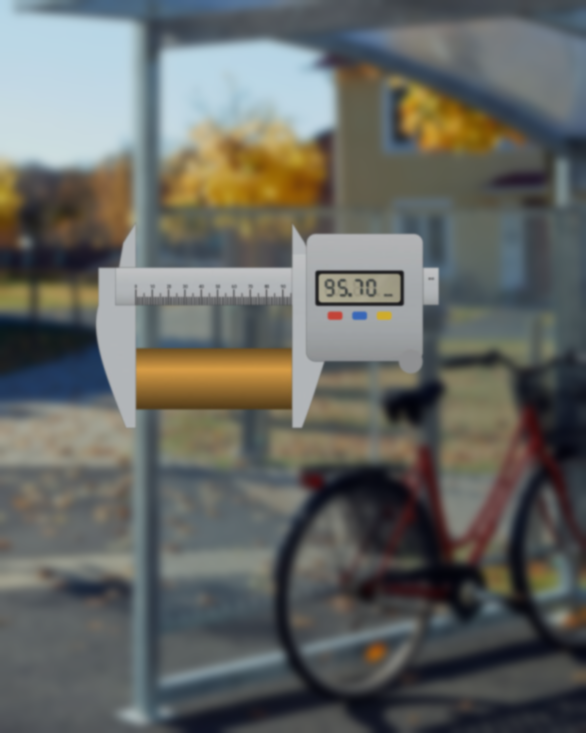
95.70 (mm)
